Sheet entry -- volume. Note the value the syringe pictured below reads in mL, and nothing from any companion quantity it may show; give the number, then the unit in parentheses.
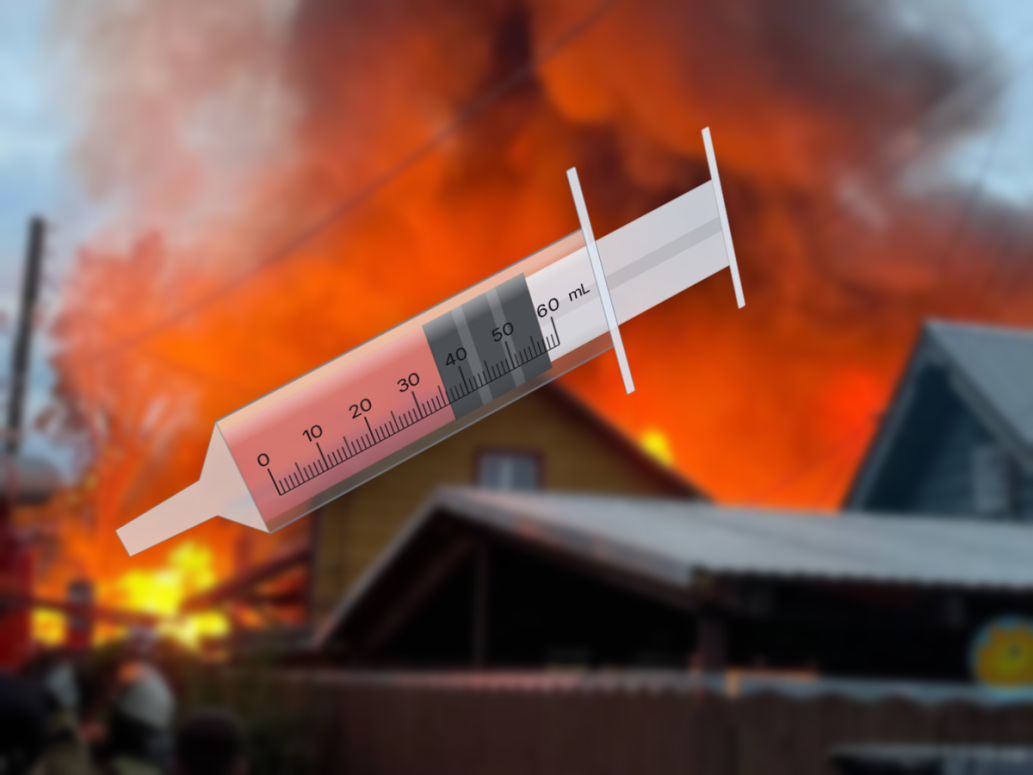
36 (mL)
